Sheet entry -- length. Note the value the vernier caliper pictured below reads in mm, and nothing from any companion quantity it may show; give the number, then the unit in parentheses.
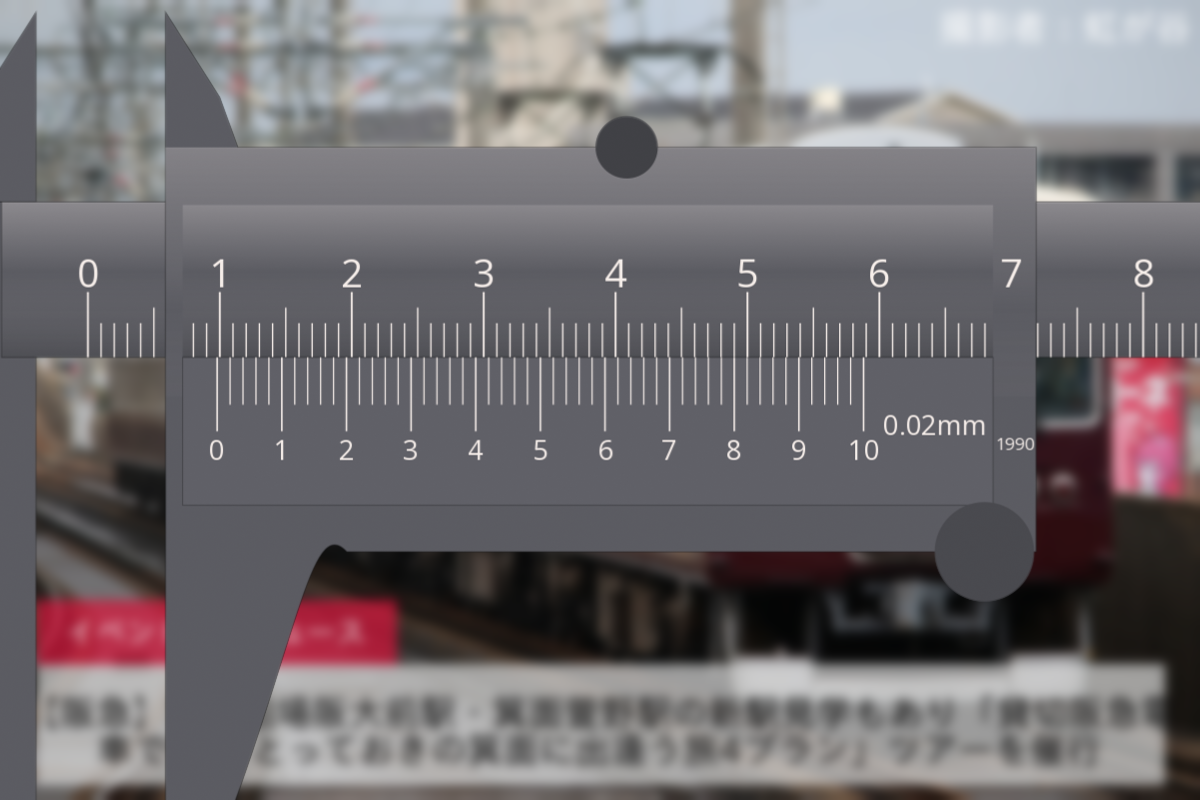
9.8 (mm)
